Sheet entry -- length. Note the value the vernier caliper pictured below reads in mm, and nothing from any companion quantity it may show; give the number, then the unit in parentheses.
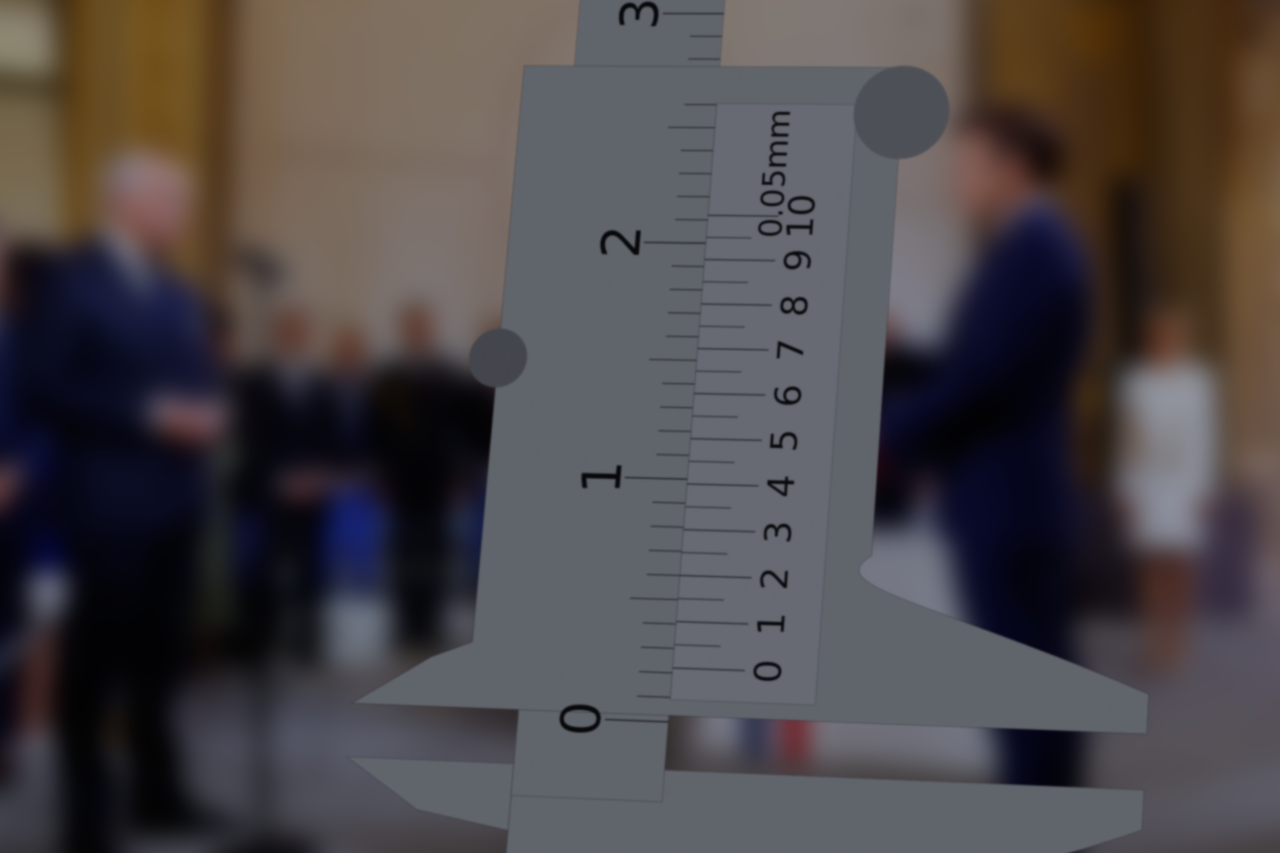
2.2 (mm)
